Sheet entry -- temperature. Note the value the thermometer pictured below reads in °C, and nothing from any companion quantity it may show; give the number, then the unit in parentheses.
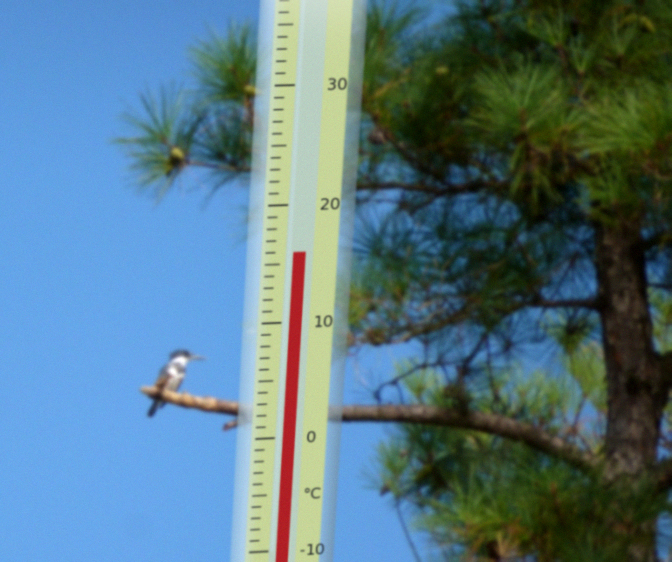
16 (°C)
